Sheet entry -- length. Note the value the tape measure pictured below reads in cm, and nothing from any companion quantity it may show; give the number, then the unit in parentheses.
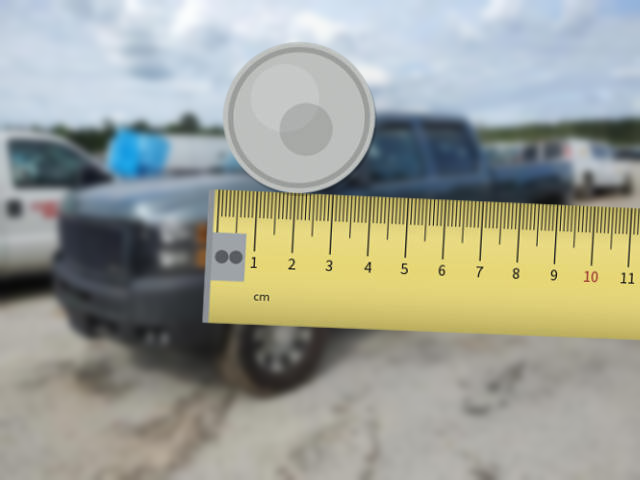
4 (cm)
